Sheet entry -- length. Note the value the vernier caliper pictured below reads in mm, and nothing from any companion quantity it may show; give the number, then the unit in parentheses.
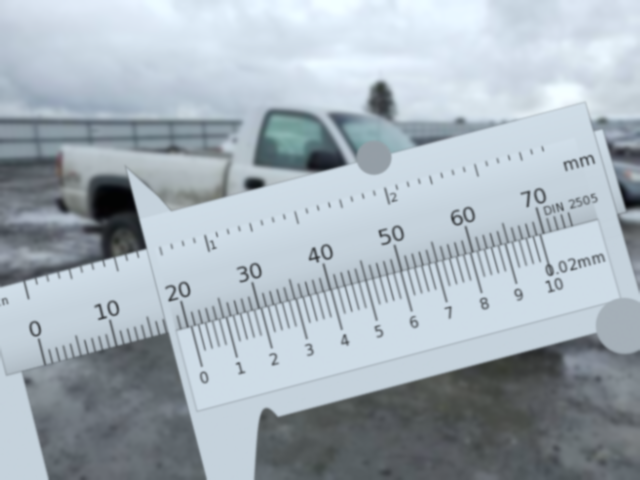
20.5 (mm)
